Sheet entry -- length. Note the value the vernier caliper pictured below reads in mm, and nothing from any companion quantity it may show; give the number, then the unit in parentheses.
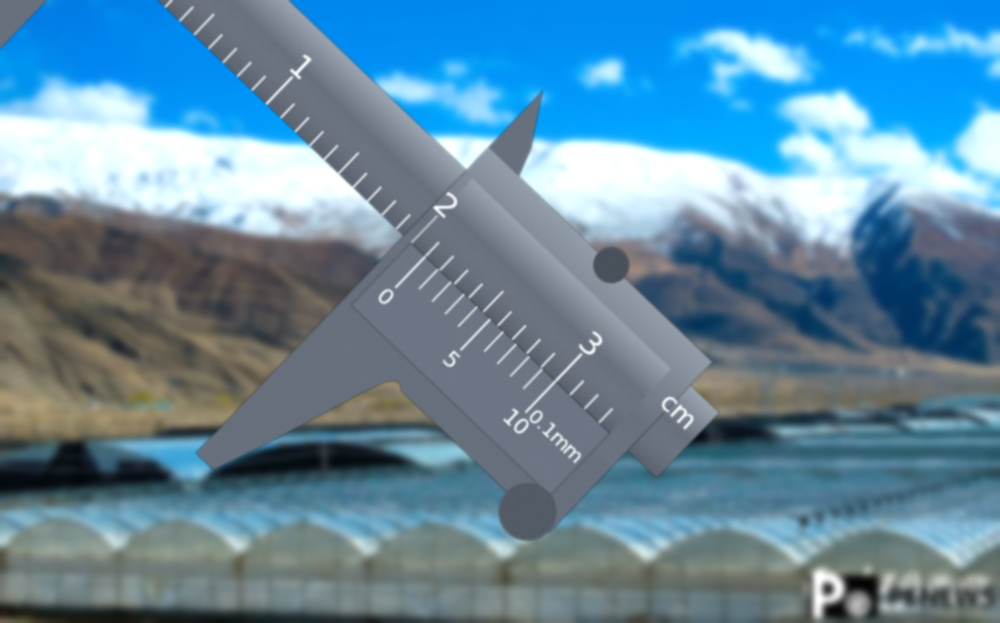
21.0 (mm)
